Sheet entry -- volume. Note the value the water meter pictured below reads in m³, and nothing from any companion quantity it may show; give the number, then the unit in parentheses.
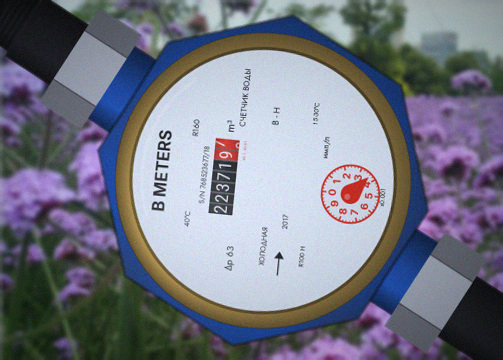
22371.973 (m³)
